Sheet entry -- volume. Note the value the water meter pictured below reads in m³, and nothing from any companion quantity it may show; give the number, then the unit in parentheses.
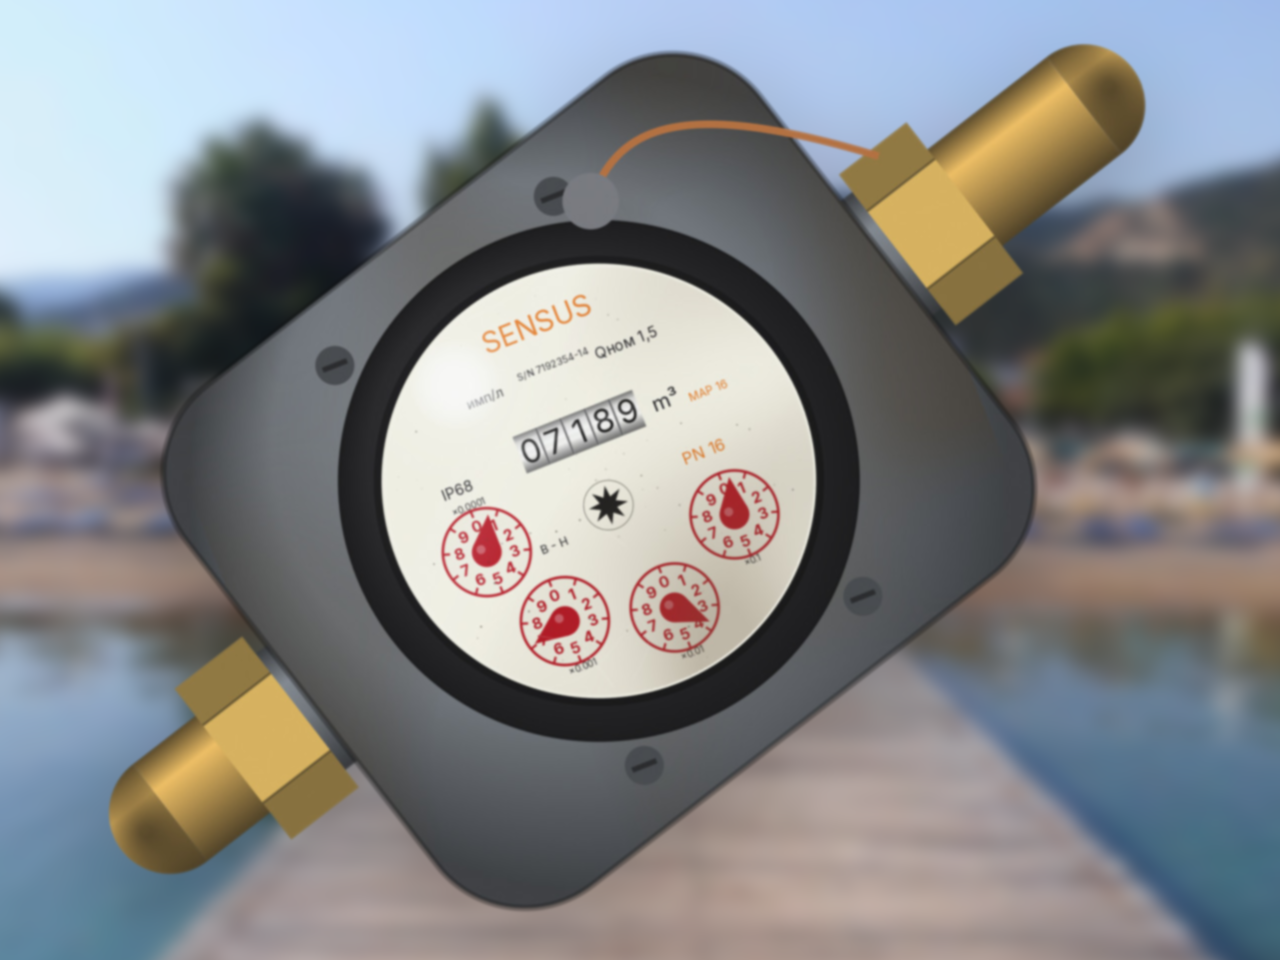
7189.0370 (m³)
